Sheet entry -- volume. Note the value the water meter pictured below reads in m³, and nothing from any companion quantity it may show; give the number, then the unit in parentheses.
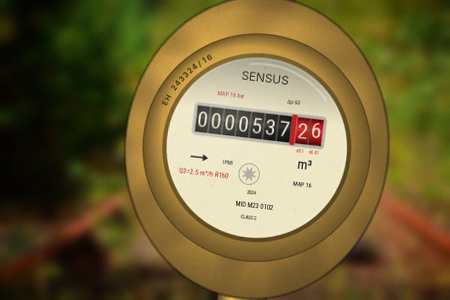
537.26 (m³)
